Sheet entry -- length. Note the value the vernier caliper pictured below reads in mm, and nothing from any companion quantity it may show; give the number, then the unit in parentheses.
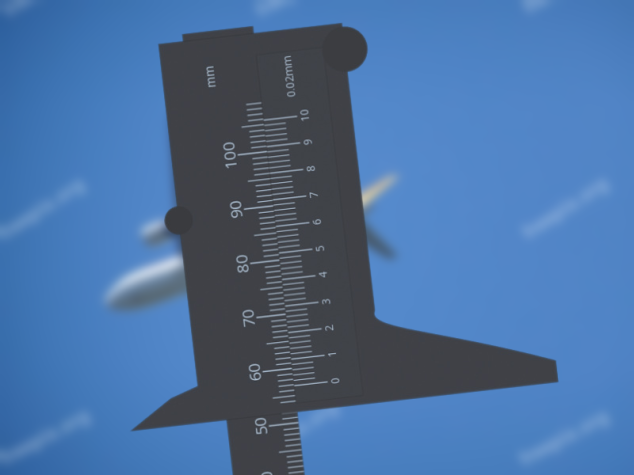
56.8 (mm)
